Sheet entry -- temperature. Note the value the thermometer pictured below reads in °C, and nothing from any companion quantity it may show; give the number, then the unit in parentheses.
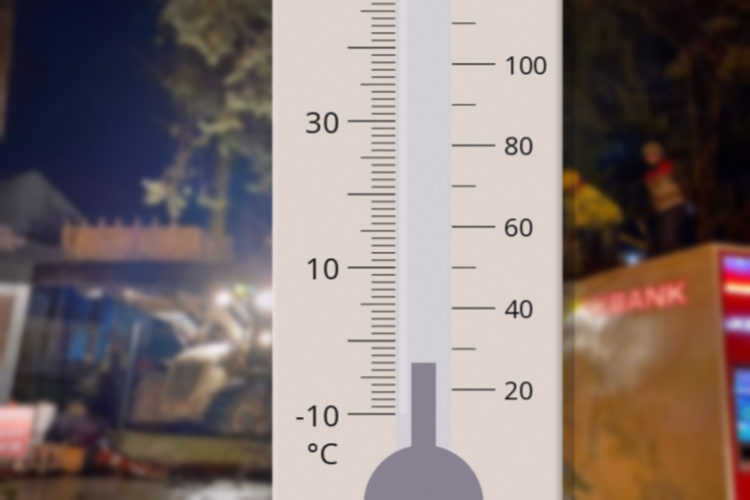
-3 (°C)
